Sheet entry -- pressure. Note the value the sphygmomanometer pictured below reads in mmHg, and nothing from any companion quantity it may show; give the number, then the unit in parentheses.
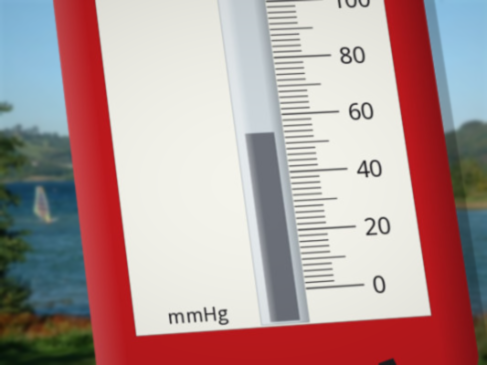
54 (mmHg)
